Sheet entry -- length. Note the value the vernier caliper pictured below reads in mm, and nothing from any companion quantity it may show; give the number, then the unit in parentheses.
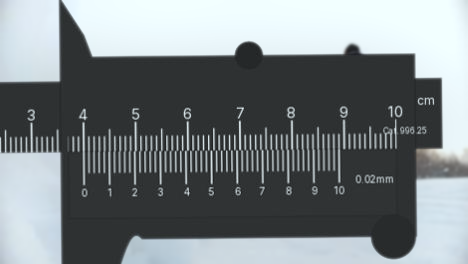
40.0 (mm)
